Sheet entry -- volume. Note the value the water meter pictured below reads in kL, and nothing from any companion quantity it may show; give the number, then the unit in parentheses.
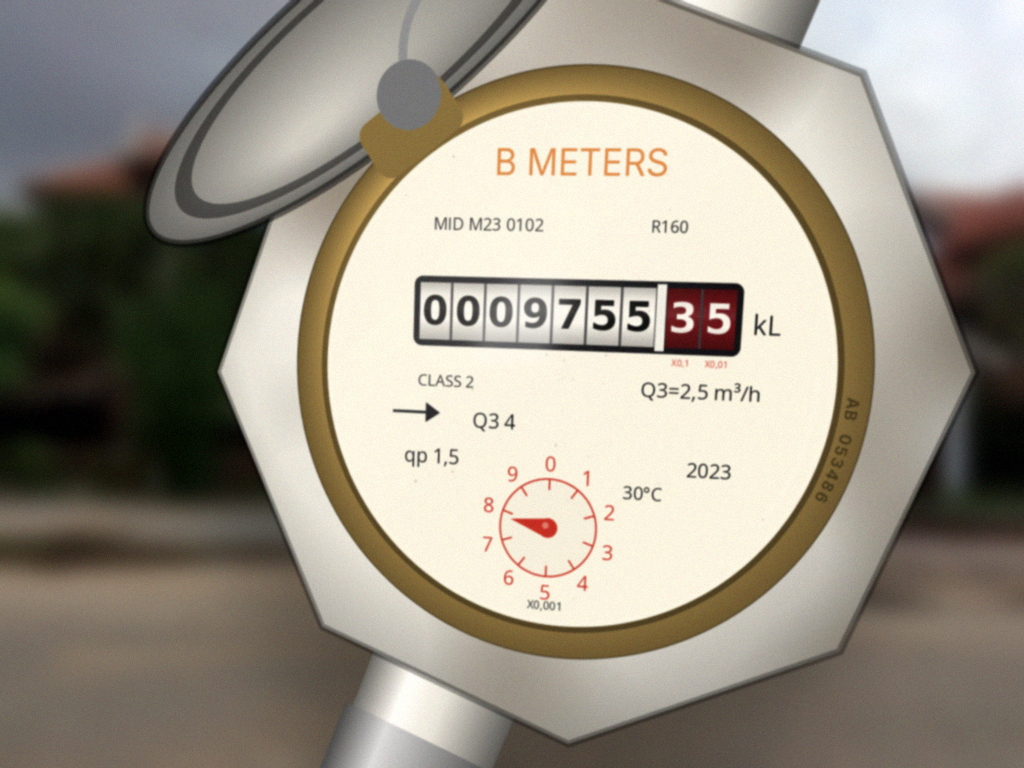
9755.357 (kL)
